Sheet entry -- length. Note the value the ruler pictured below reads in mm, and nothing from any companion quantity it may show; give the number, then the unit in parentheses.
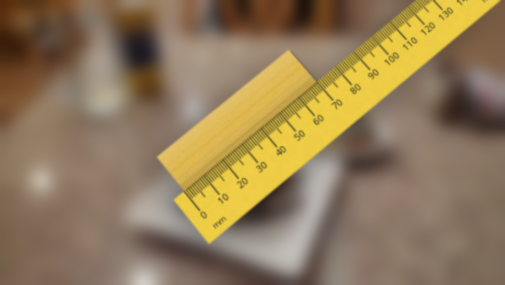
70 (mm)
